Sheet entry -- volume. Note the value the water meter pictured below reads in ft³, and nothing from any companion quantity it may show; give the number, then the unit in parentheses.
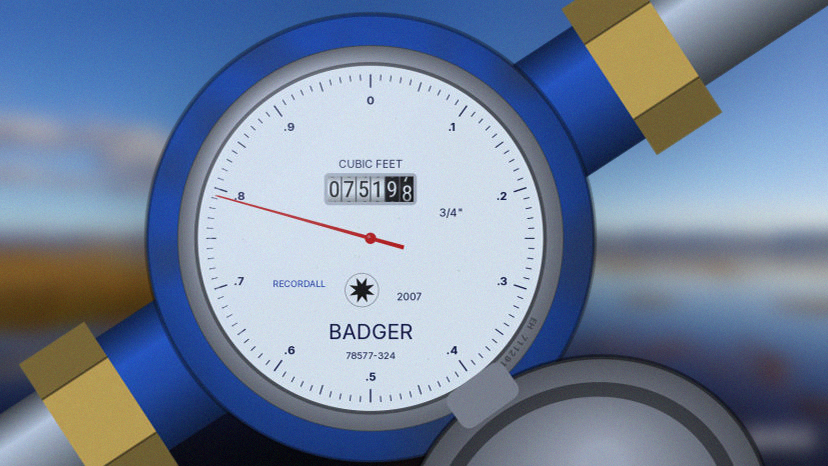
75197.79 (ft³)
